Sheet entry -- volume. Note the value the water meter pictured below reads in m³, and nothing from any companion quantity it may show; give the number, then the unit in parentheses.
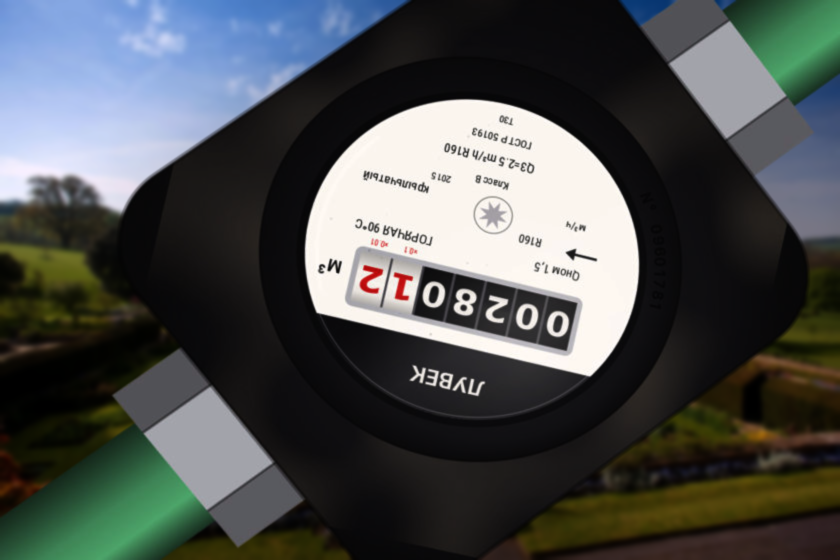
280.12 (m³)
